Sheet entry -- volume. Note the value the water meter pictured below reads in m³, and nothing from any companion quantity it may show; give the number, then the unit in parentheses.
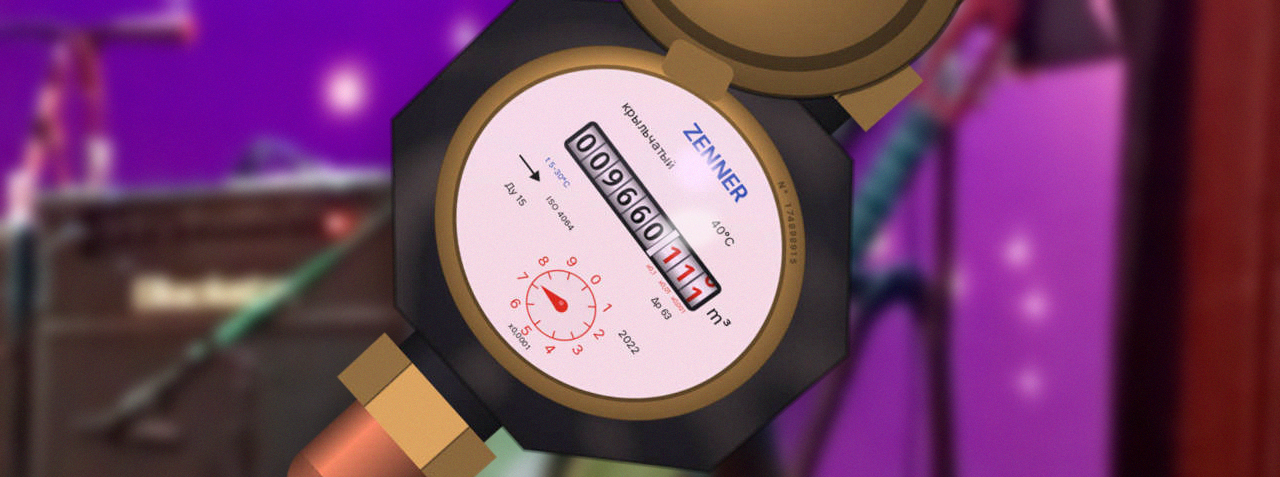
9660.1107 (m³)
